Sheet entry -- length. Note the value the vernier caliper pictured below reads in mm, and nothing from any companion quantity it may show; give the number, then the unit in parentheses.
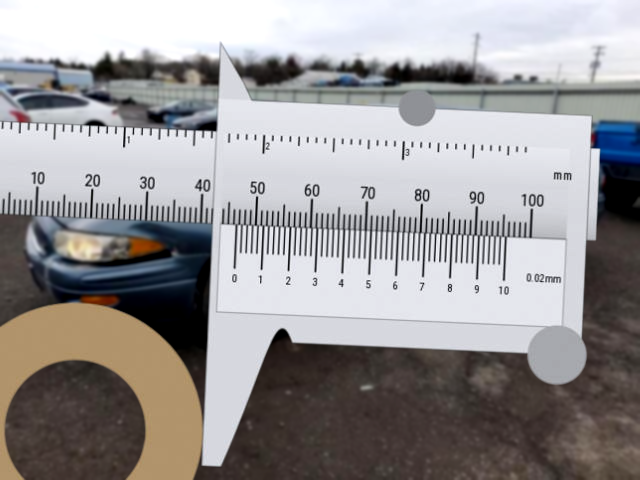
46.5 (mm)
